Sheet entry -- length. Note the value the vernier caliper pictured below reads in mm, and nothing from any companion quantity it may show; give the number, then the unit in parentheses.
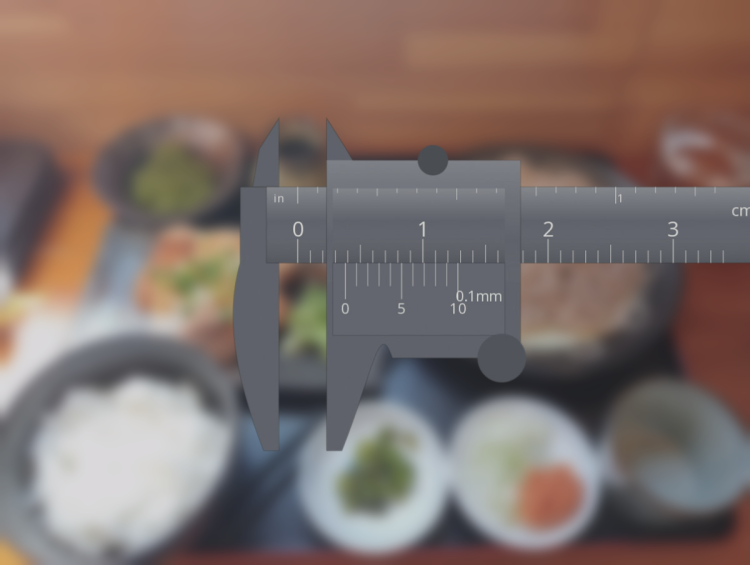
3.8 (mm)
